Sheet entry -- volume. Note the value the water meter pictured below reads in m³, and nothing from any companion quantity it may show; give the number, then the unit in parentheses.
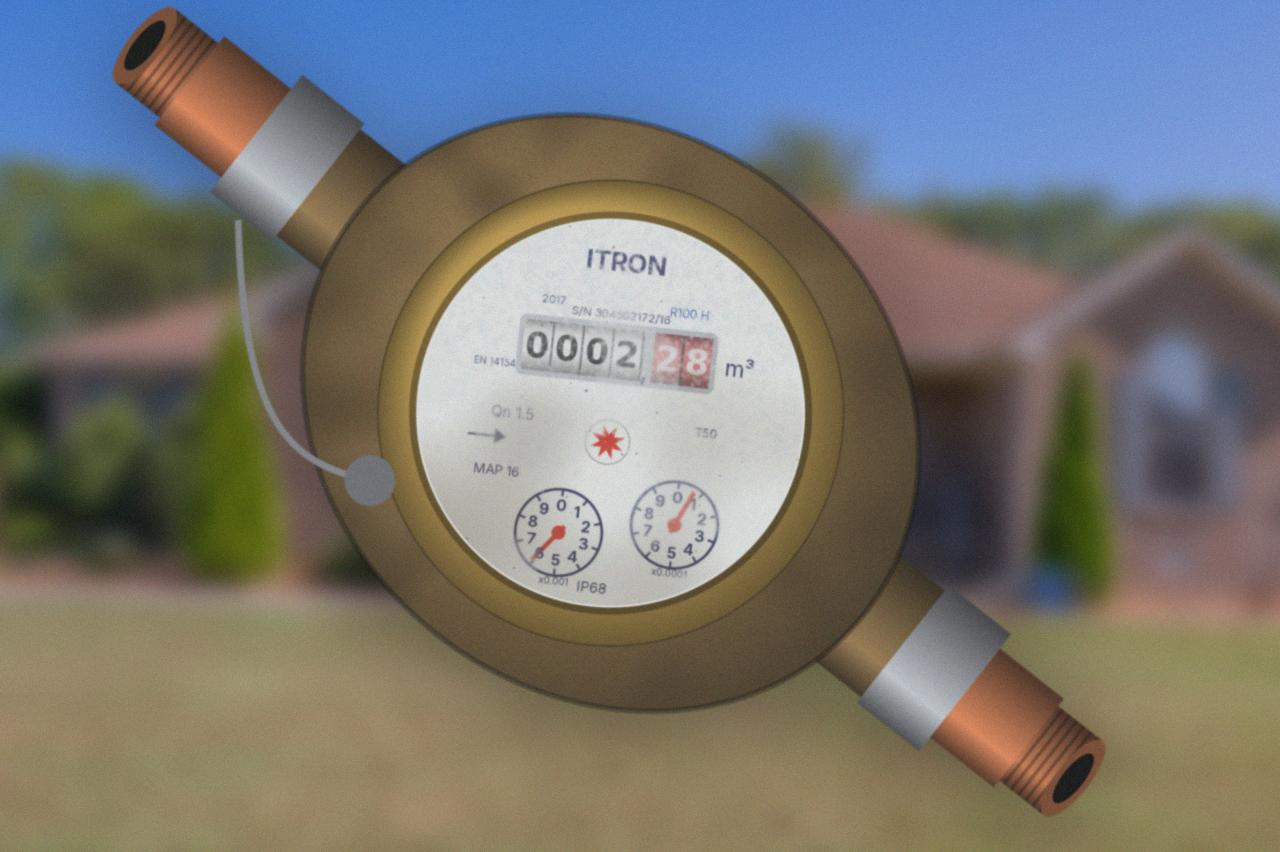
2.2860 (m³)
